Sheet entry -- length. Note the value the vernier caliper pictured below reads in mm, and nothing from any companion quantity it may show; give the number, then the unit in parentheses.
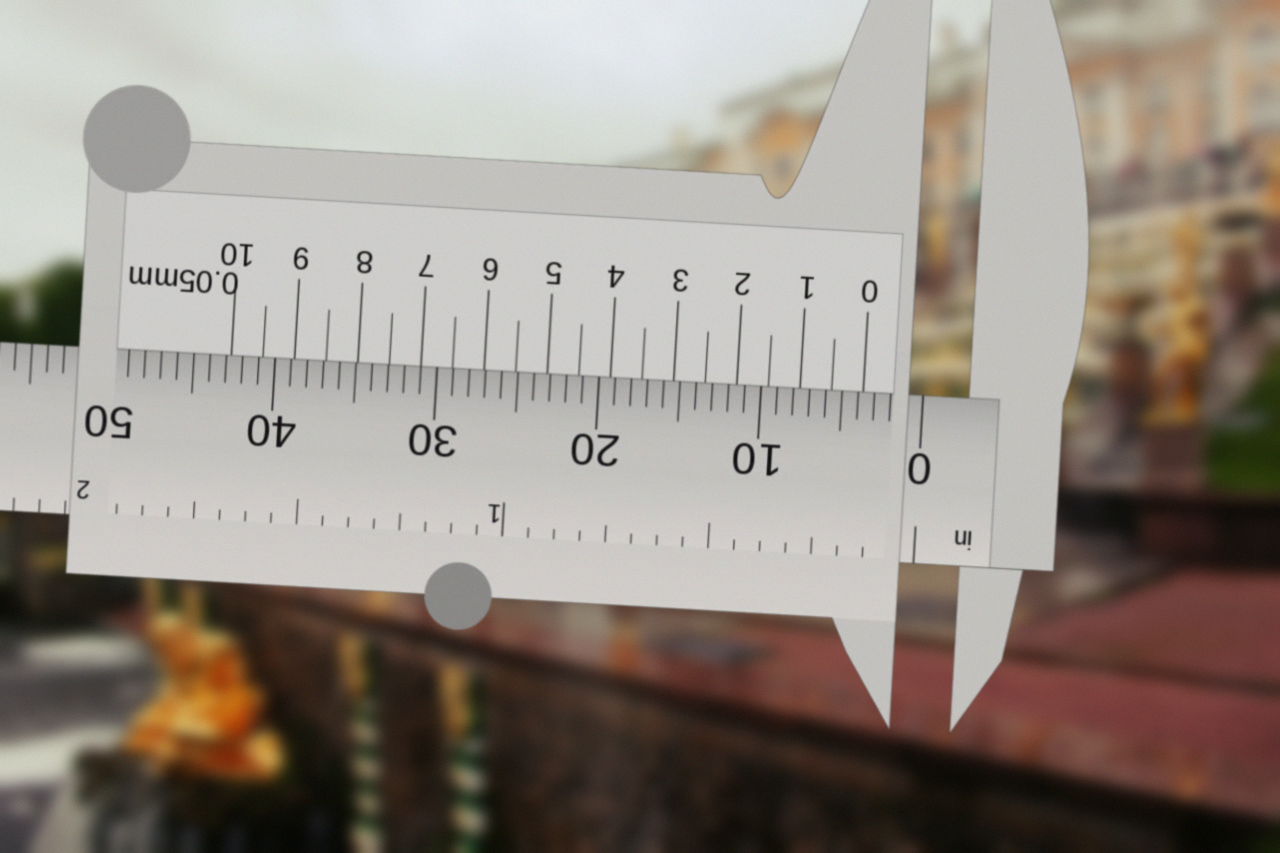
3.7 (mm)
